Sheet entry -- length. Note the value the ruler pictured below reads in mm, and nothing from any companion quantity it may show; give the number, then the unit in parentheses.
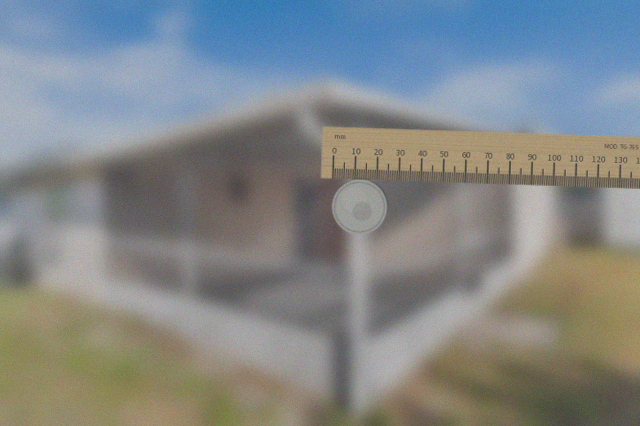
25 (mm)
